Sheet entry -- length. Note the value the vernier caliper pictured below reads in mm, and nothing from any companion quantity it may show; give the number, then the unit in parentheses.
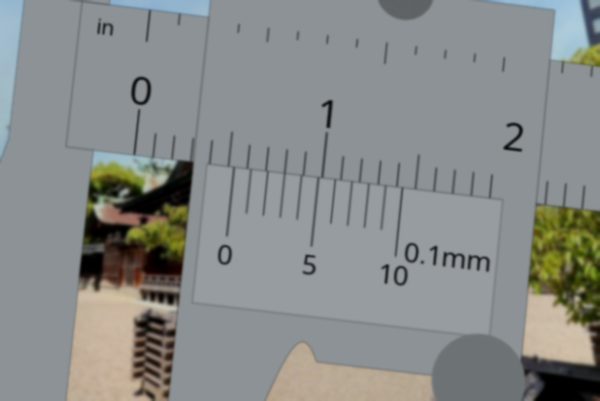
5.3 (mm)
